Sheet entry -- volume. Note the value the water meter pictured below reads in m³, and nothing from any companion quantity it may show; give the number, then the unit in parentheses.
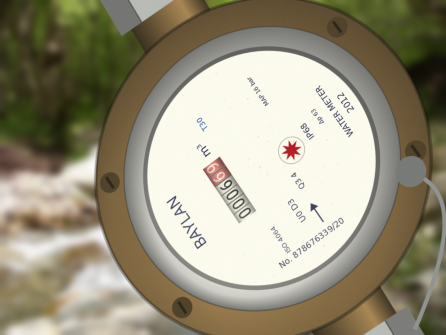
6.69 (m³)
